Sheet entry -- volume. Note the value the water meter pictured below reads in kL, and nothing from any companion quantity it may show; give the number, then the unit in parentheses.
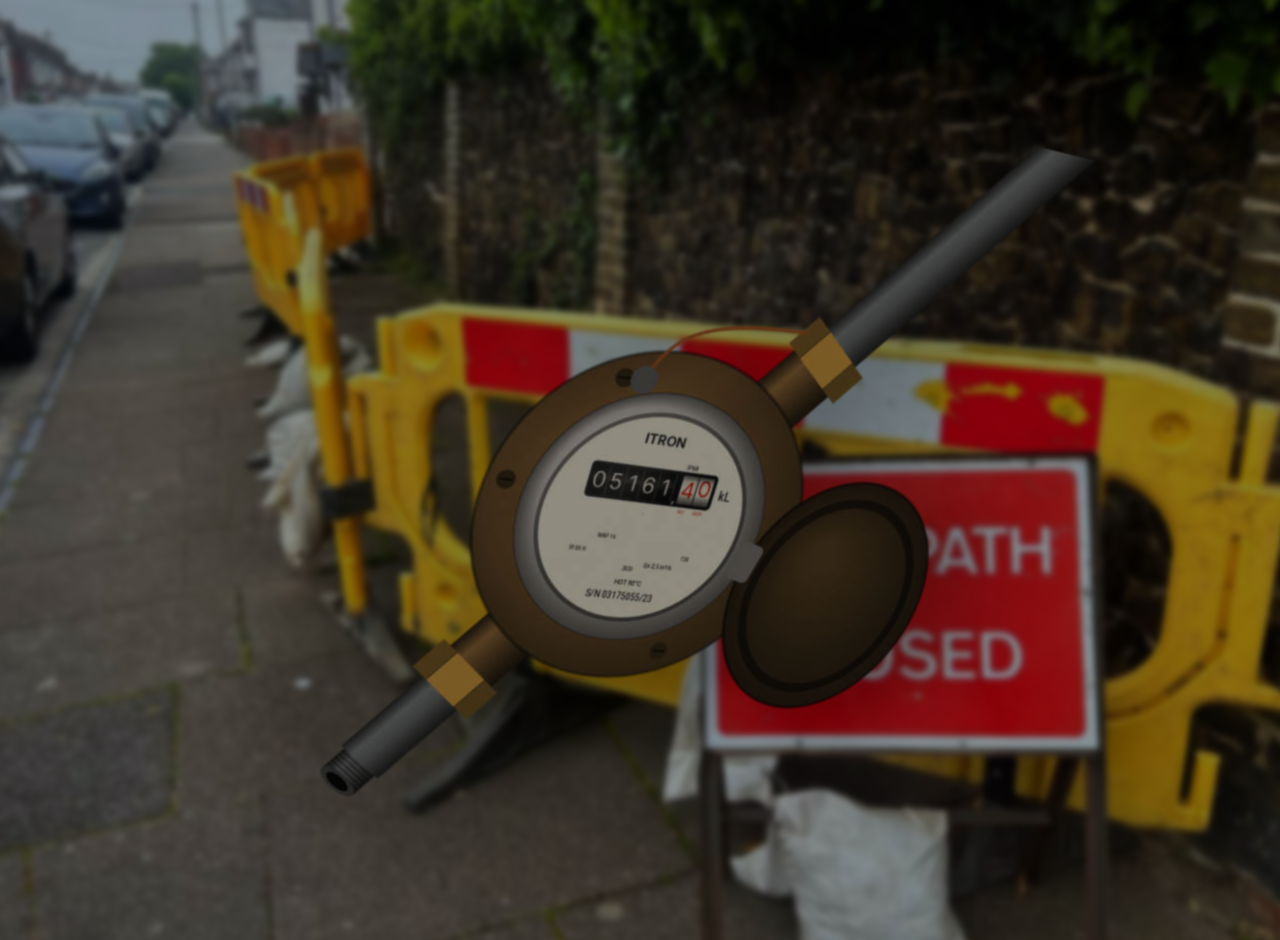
5161.40 (kL)
